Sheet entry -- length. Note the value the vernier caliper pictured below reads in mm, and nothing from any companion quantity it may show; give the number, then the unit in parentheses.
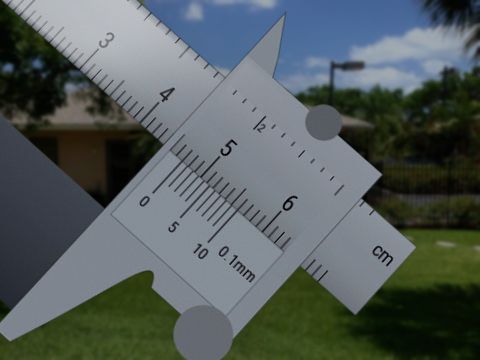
47.0 (mm)
